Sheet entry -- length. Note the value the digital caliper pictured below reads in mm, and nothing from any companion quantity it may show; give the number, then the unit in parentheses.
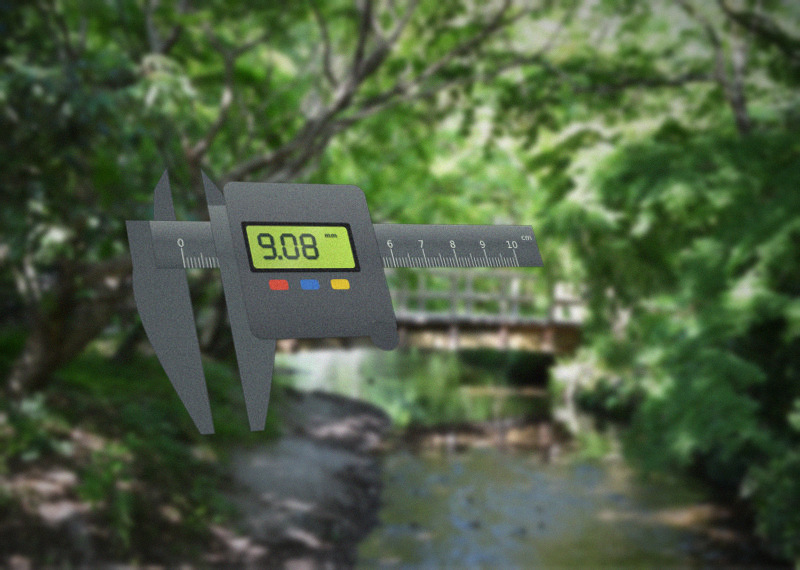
9.08 (mm)
